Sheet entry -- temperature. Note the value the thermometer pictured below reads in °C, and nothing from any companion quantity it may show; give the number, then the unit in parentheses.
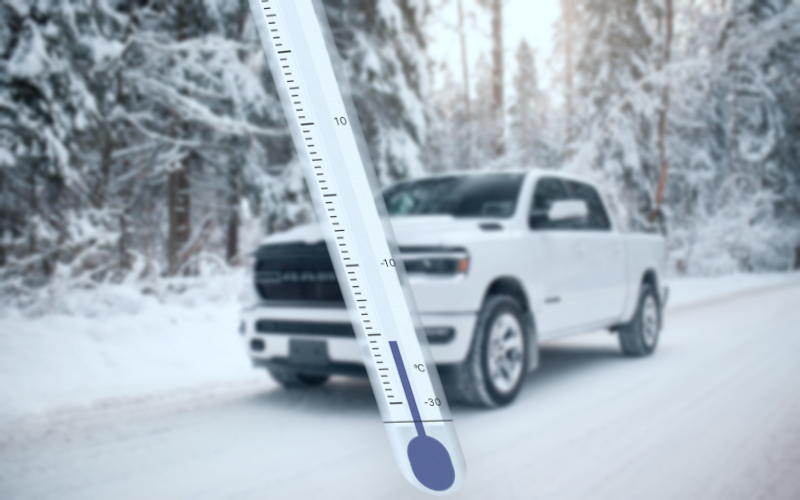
-21 (°C)
